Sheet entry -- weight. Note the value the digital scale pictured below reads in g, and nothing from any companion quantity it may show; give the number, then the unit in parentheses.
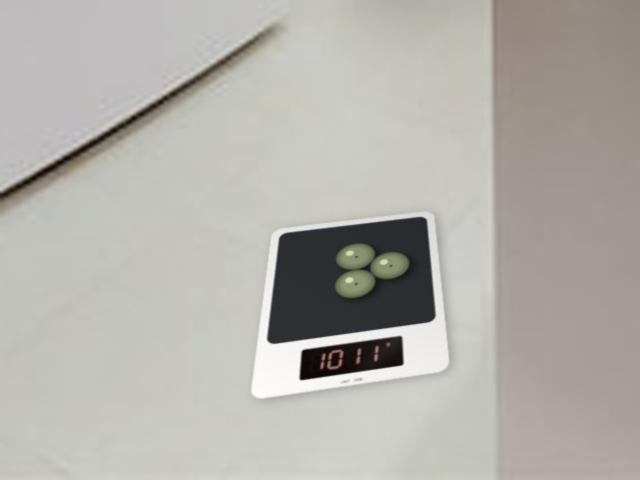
1011 (g)
